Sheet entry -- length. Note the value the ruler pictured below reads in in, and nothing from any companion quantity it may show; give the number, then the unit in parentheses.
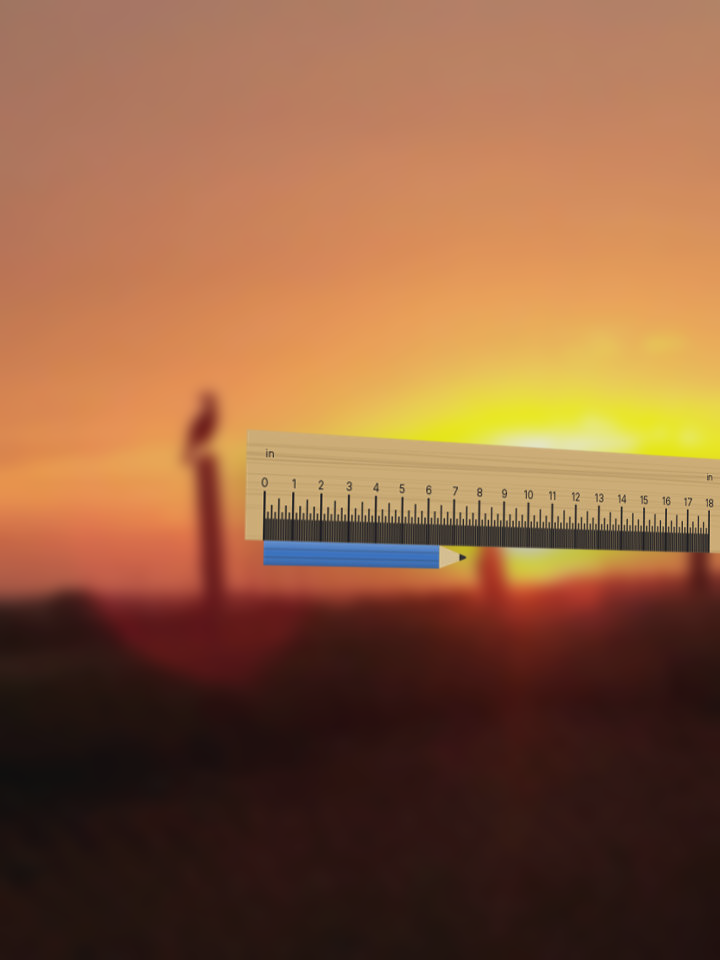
7.5 (in)
